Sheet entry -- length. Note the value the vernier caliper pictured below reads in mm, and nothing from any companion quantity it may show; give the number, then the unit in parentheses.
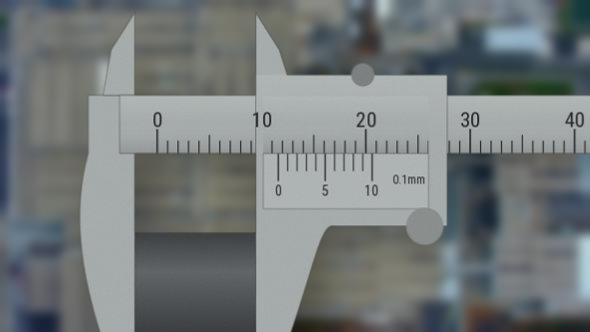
11.6 (mm)
